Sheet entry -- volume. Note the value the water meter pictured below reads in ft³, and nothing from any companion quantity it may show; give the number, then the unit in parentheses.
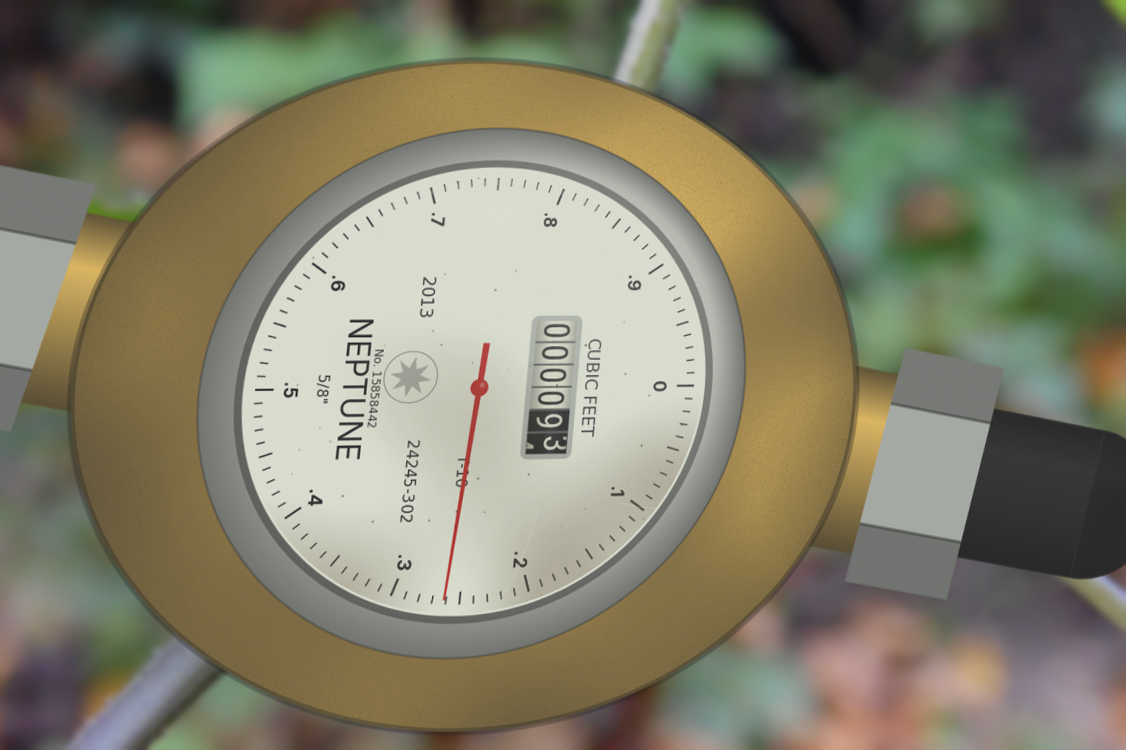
93.26 (ft³)
